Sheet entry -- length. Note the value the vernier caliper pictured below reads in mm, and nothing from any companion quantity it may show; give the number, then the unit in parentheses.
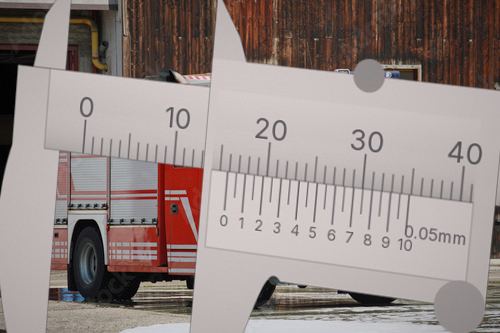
15.8 (mm)
